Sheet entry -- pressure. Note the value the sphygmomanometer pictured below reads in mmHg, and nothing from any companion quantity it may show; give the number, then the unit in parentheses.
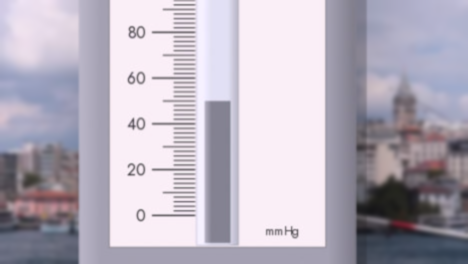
50 (mmHg)
